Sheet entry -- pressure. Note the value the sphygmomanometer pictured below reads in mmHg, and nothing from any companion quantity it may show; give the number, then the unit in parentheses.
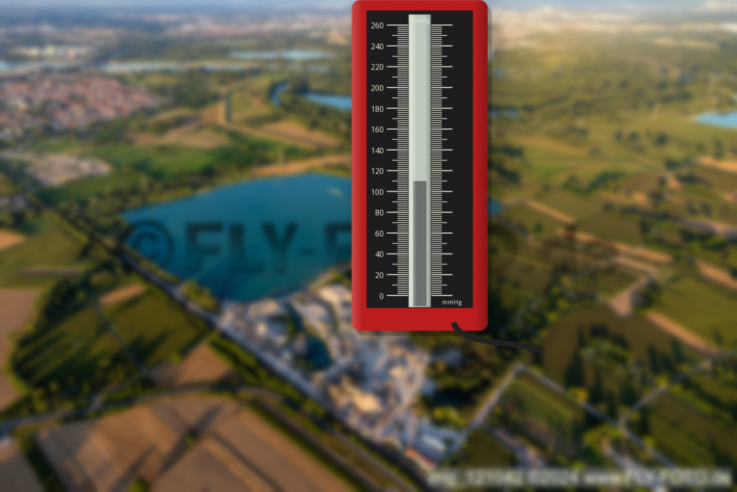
110 (mmHg)
